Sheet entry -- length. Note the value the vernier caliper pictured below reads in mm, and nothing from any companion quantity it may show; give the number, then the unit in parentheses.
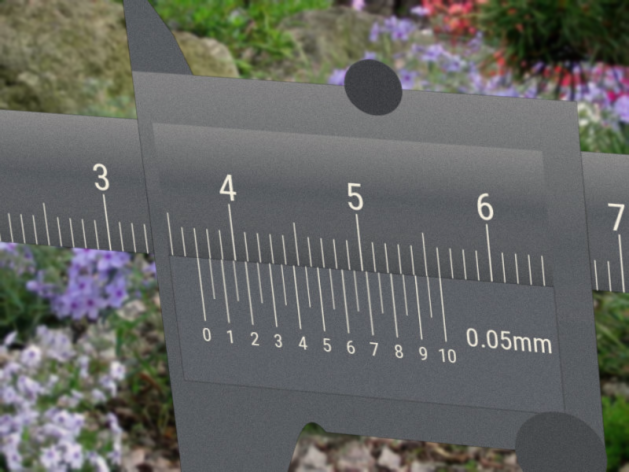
37.0 (mm)
